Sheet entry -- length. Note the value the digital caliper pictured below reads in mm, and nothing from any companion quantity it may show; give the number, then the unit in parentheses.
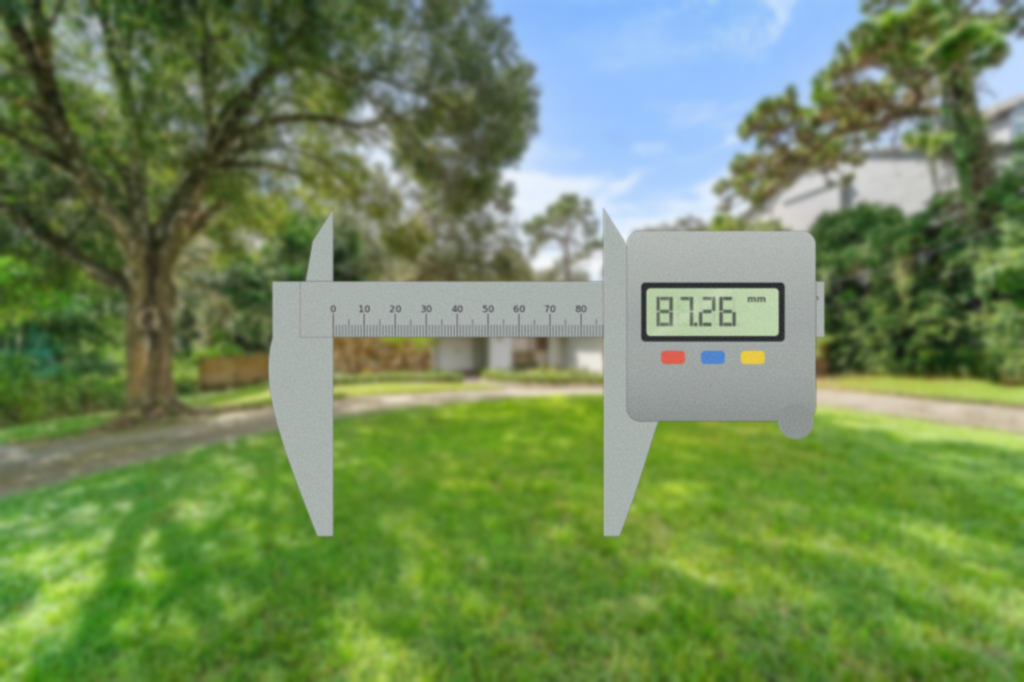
87.26 (mm)
